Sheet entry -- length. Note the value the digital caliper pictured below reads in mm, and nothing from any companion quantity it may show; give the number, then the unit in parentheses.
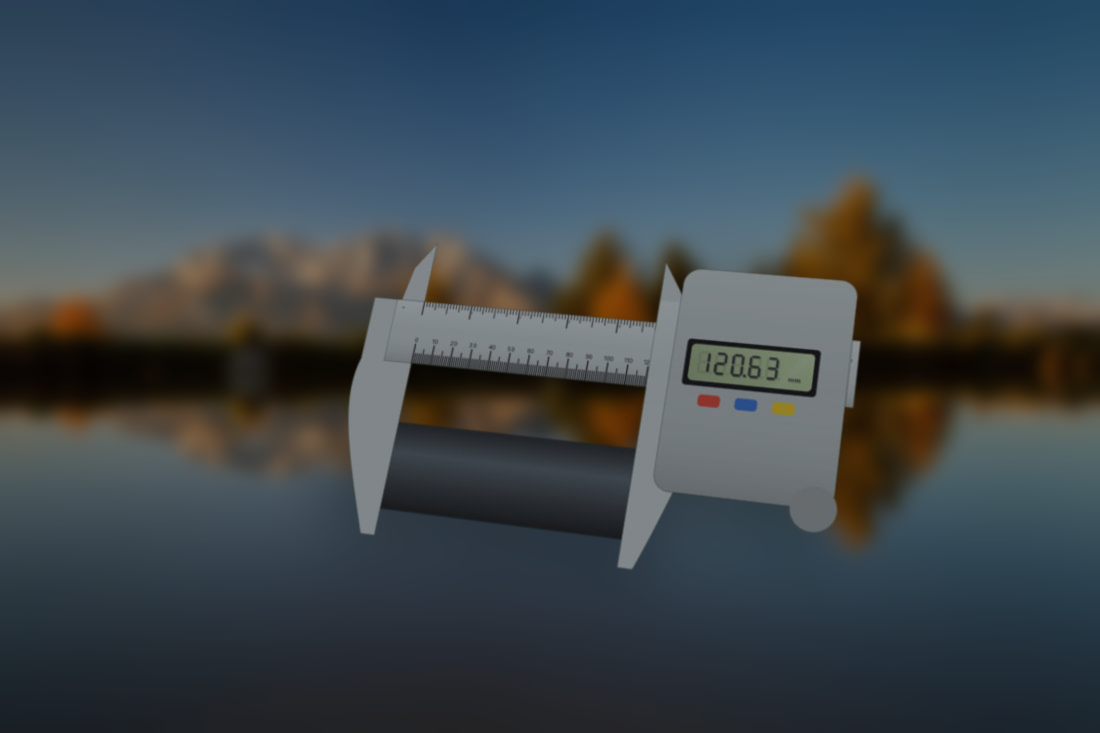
120.63 (mm)
